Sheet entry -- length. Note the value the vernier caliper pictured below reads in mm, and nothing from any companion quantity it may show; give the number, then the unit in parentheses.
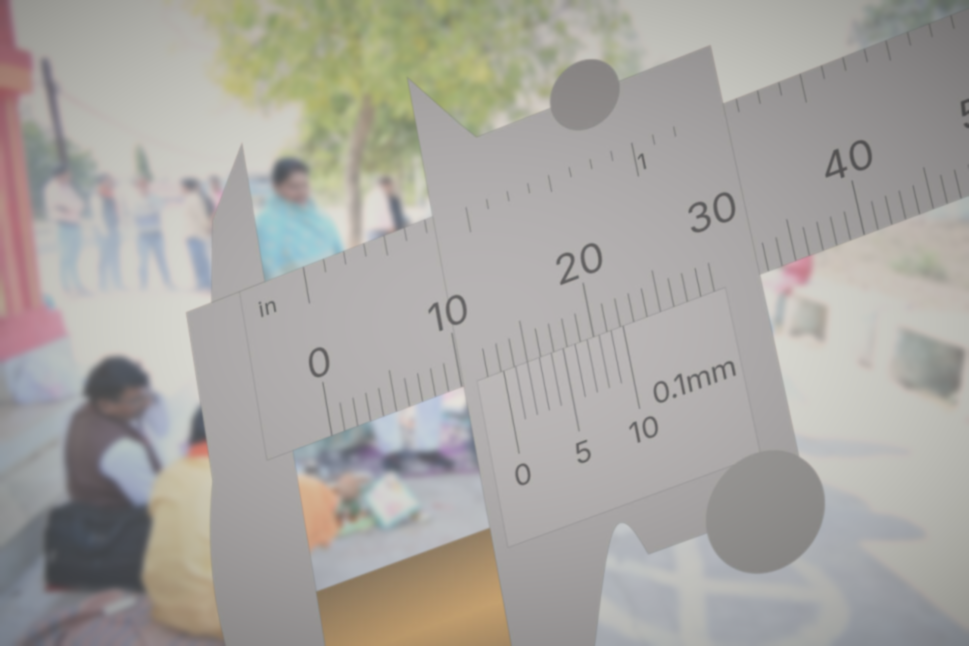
13.2 (mm)
